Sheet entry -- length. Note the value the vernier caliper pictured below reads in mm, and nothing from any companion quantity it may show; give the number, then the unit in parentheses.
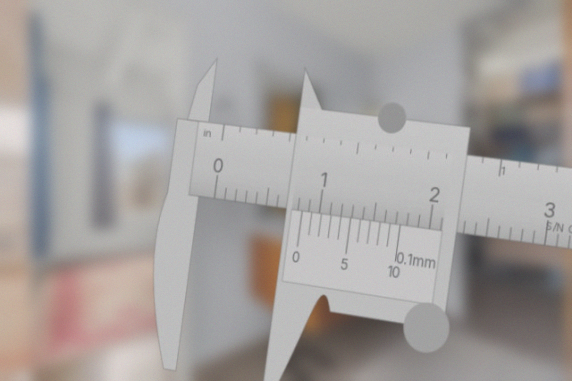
8.4 (mm)
